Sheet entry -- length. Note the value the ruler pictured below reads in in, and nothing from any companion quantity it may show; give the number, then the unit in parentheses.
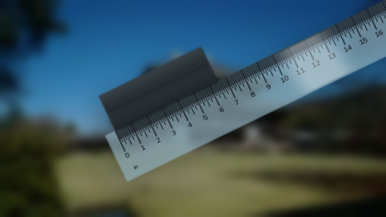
6.5 (in)
